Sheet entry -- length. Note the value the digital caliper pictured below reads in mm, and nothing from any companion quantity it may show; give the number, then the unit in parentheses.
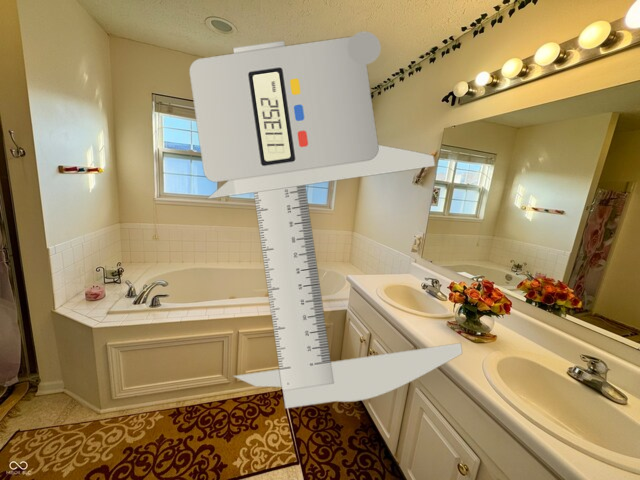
113.52 (mm)
